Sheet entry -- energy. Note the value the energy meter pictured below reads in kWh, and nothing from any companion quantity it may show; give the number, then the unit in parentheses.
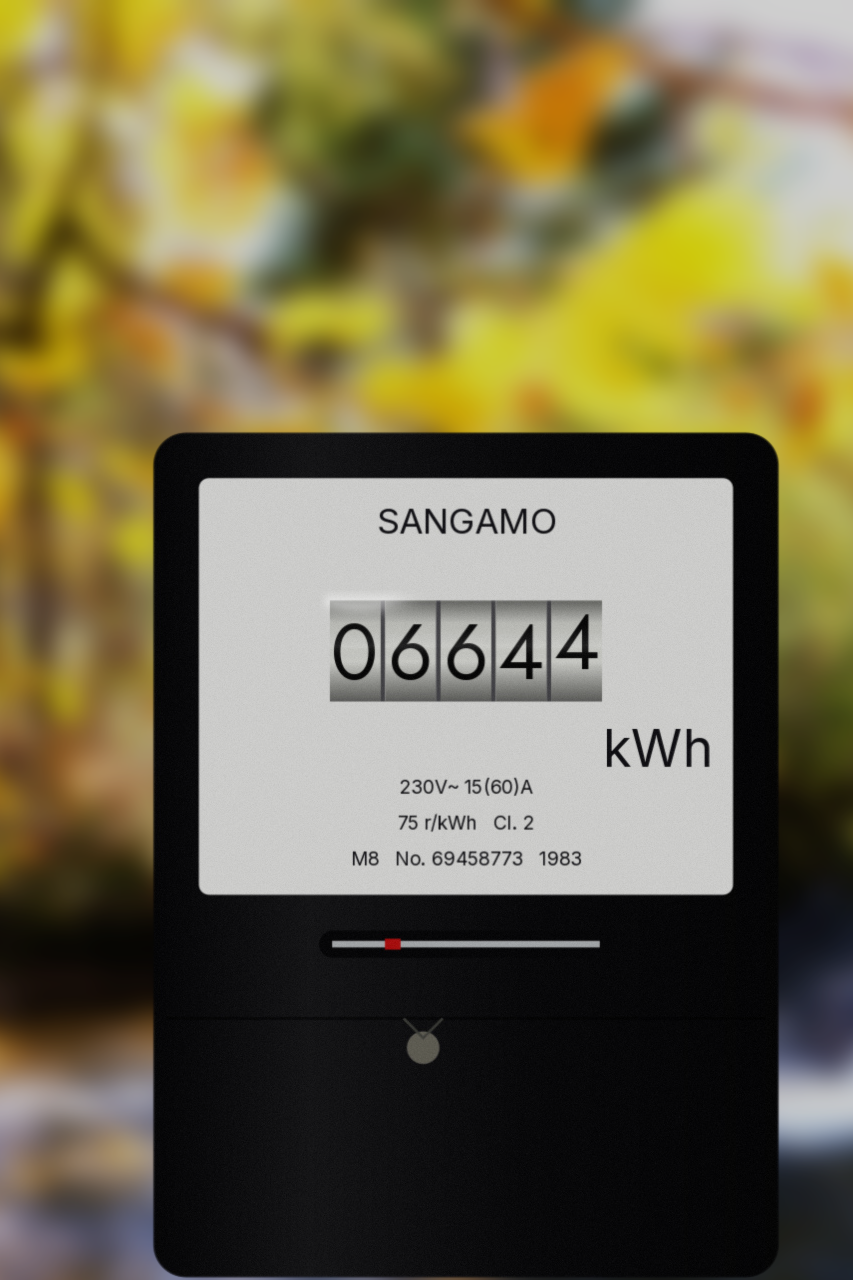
6644 (kWh)
